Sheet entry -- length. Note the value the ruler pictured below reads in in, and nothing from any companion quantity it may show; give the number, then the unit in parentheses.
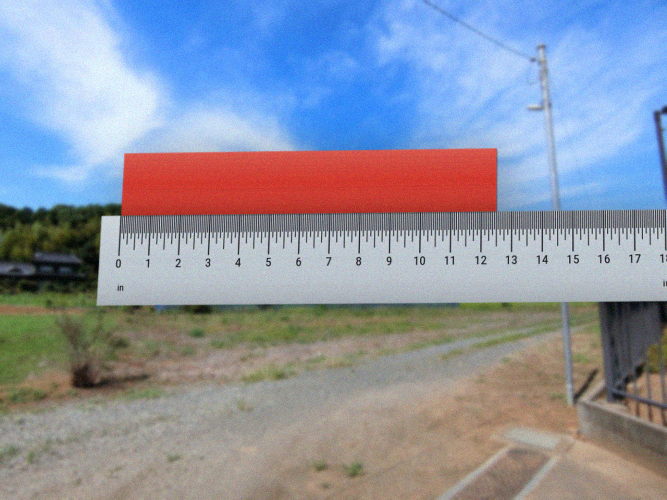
12.5 (in)
